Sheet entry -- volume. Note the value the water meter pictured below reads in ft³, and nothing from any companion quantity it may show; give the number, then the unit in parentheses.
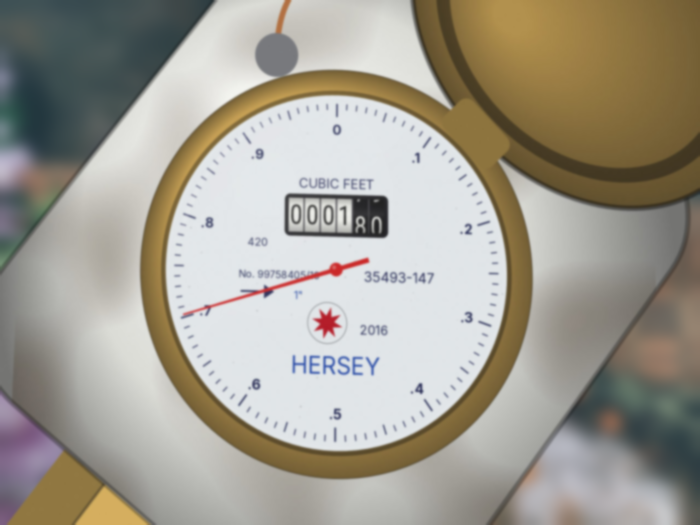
179.70 (ft³)
